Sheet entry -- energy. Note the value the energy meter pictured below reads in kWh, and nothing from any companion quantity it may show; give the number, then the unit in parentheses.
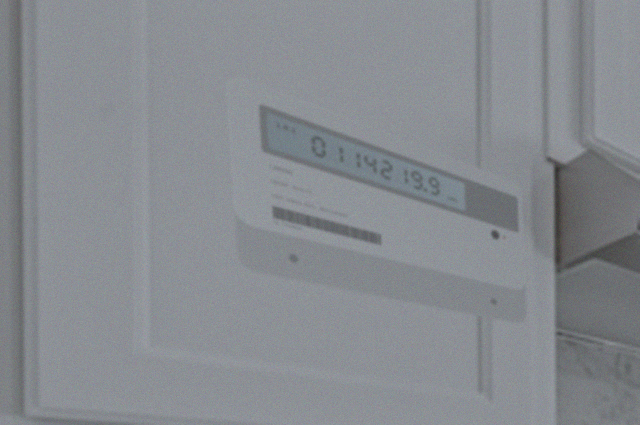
114219.9 (kWh)
